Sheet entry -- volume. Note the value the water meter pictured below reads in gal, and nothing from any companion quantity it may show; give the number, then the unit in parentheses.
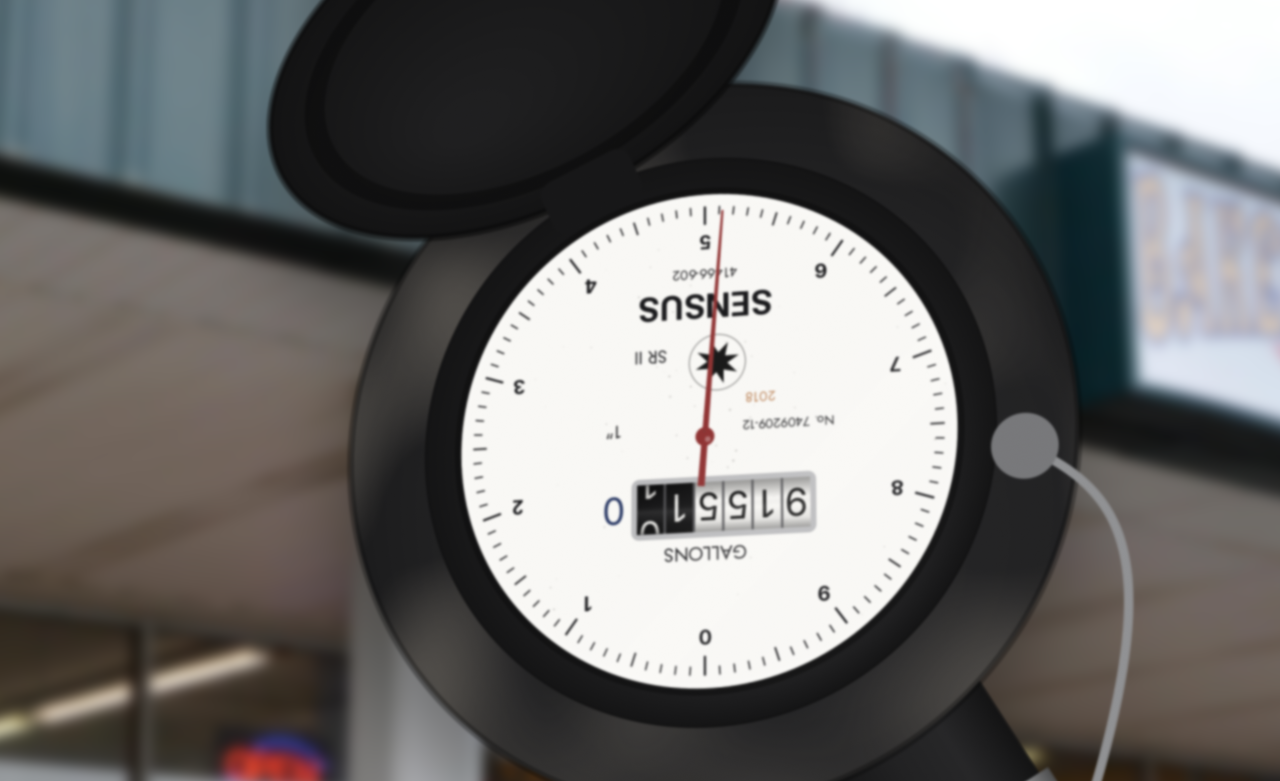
9155105.1 (gal)
